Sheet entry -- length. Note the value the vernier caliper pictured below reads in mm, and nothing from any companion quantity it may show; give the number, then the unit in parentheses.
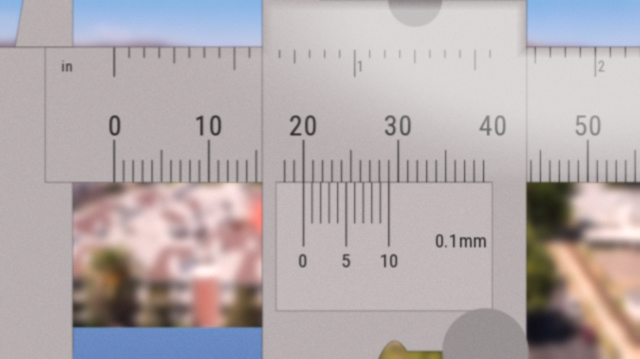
20.0 (mm)
